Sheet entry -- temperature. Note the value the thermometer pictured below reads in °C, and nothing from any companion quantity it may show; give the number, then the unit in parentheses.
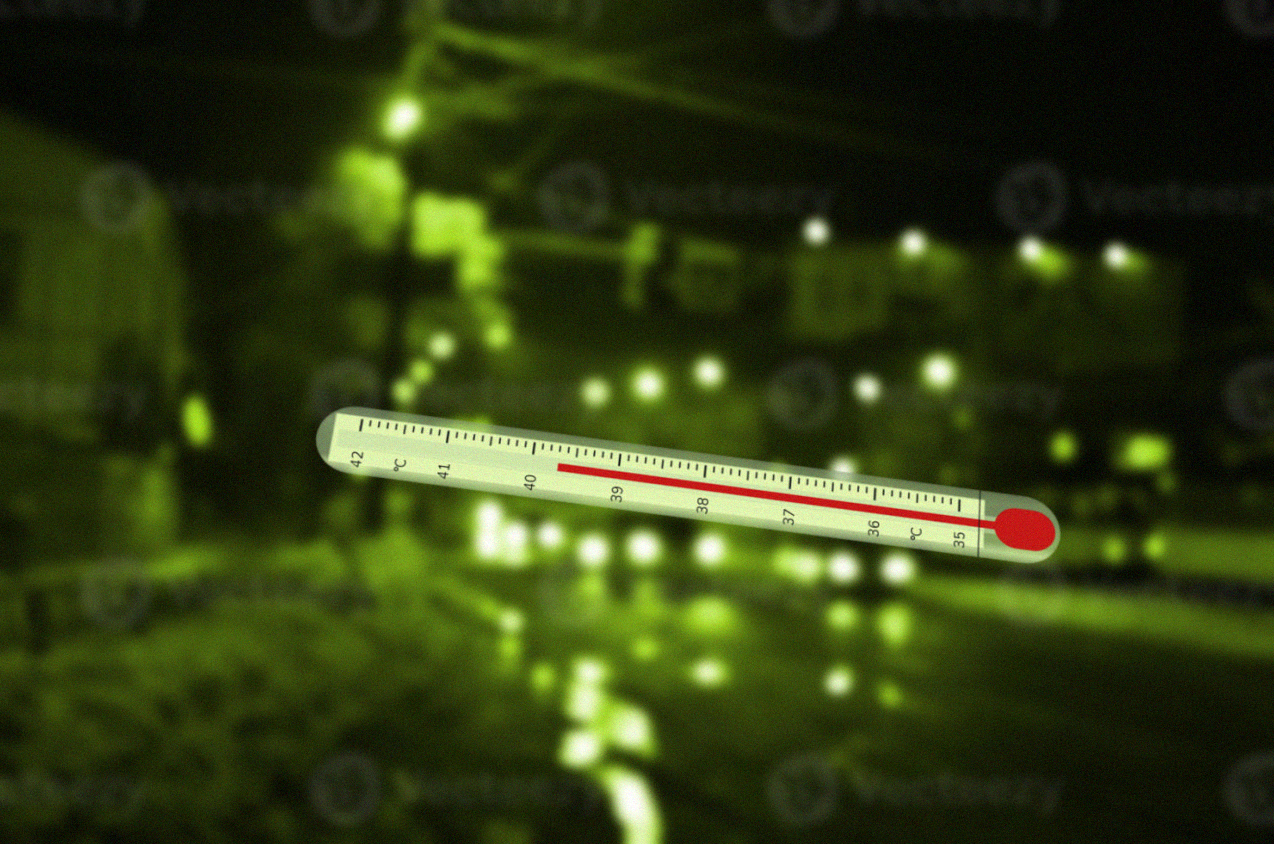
39.7 (°C)
